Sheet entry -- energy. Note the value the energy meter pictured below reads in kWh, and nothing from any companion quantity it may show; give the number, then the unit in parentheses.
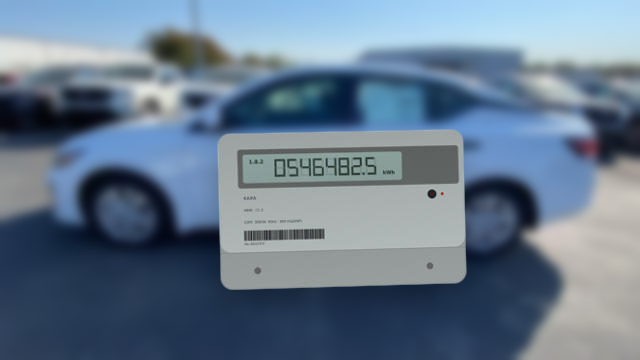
546482.5 (kWh)
